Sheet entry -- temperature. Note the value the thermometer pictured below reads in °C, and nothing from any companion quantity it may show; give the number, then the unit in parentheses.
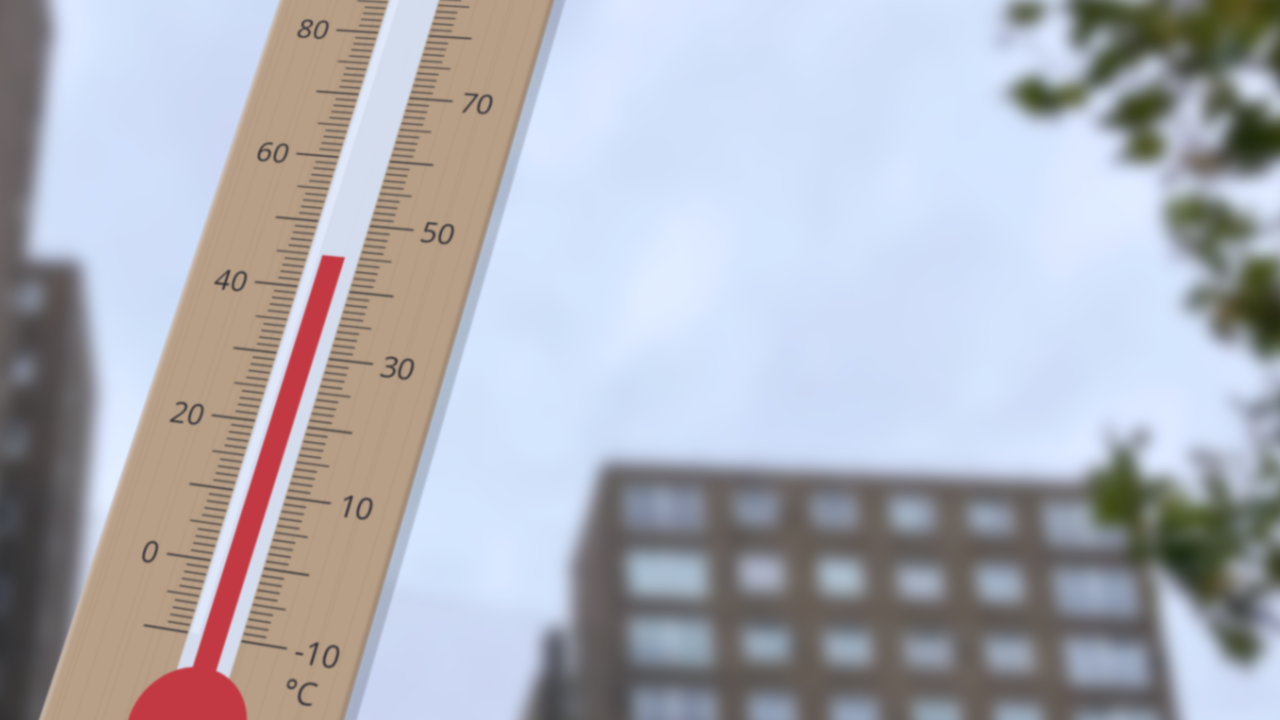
45 (°C)
